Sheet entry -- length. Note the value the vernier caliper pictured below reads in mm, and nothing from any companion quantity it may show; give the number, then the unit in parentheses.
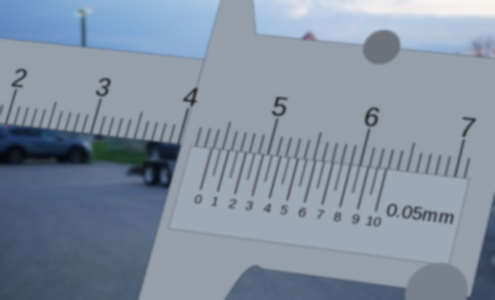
43.8 (mm)
